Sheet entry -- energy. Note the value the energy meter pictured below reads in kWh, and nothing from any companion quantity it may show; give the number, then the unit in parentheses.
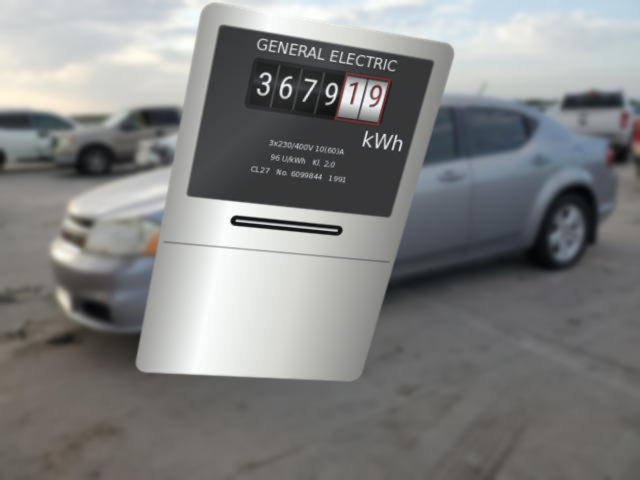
3679.19 (kWh)
